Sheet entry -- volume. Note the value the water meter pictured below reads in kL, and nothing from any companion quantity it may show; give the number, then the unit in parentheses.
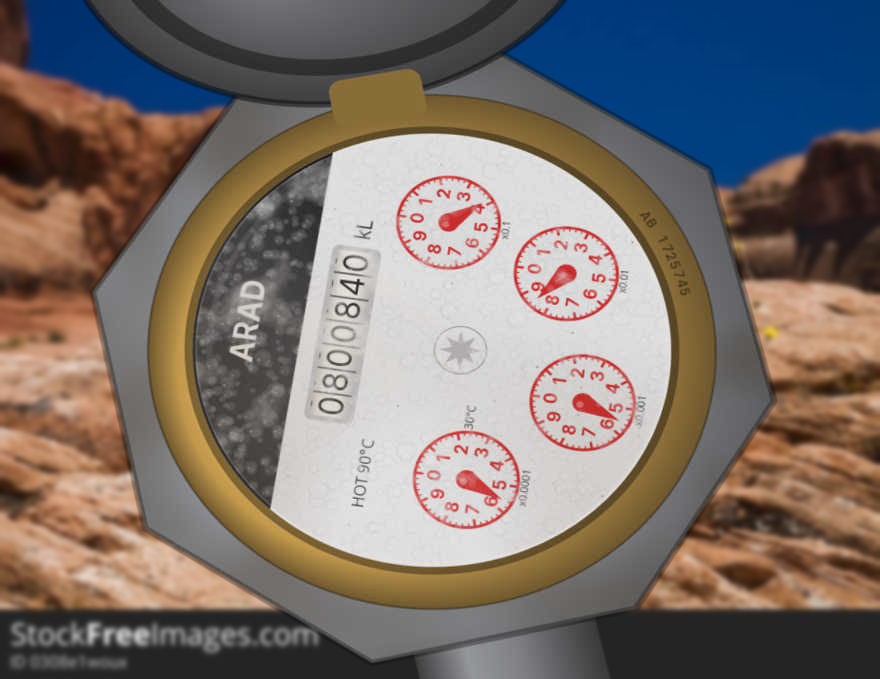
800840.3855 (kL)
